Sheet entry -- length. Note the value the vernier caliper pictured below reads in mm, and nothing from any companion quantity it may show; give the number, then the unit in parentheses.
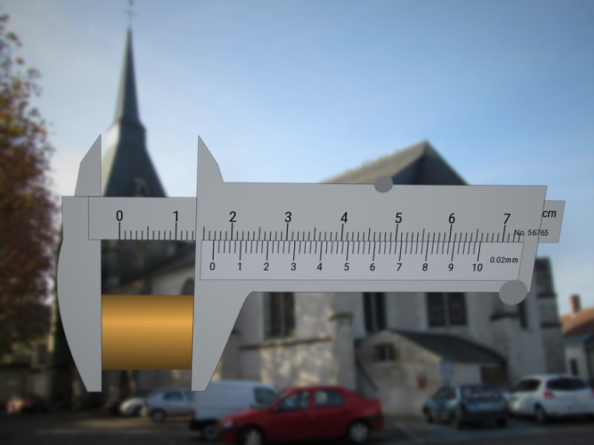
16.8 (mm)
